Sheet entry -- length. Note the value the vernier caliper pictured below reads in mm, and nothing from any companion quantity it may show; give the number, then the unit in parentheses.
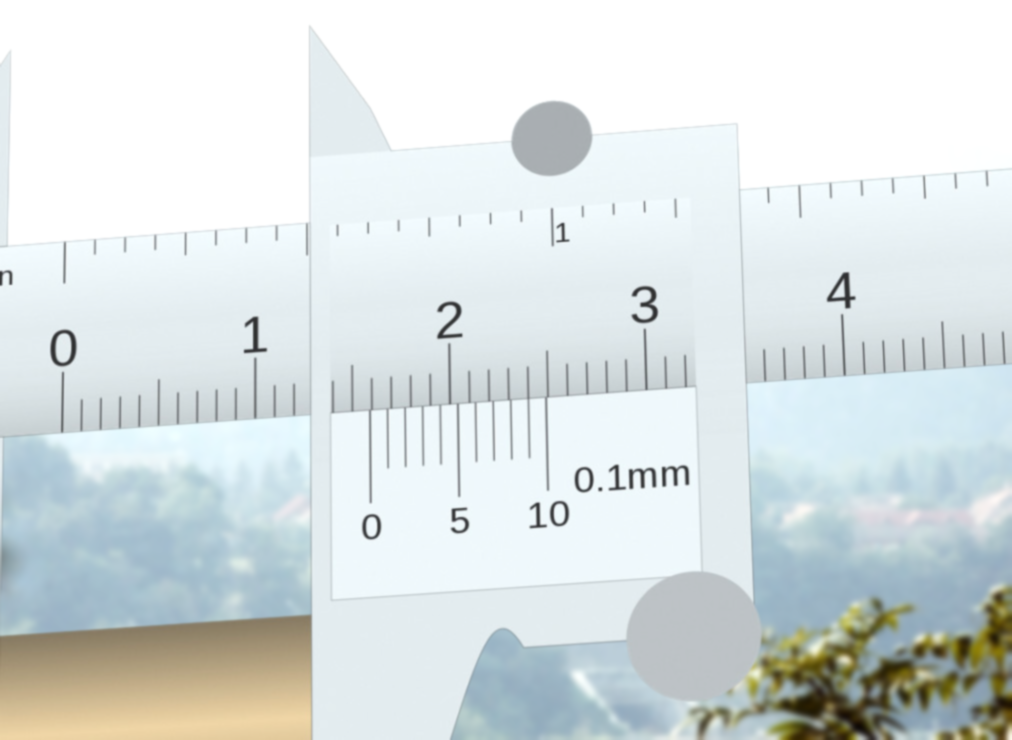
15.9 (mm)
